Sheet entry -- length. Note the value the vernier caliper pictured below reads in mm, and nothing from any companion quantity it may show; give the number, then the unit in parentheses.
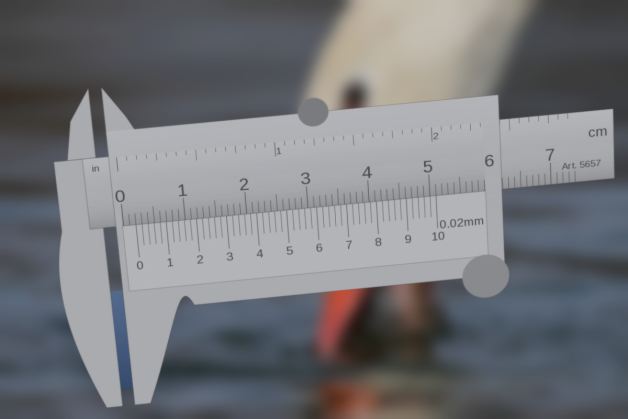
2.0 (mm)
